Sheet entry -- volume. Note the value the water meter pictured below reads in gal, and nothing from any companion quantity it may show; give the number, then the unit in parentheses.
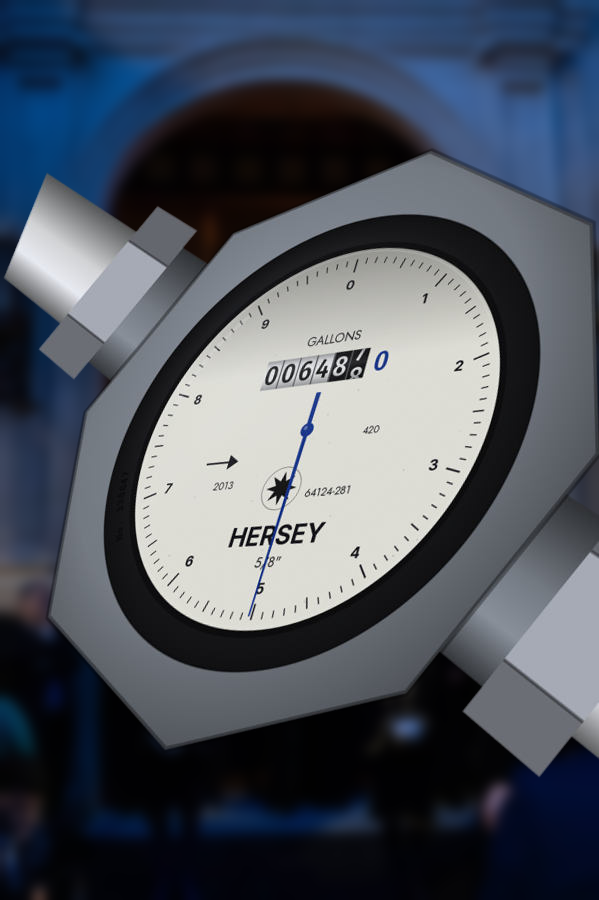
64875.0 (gal)
